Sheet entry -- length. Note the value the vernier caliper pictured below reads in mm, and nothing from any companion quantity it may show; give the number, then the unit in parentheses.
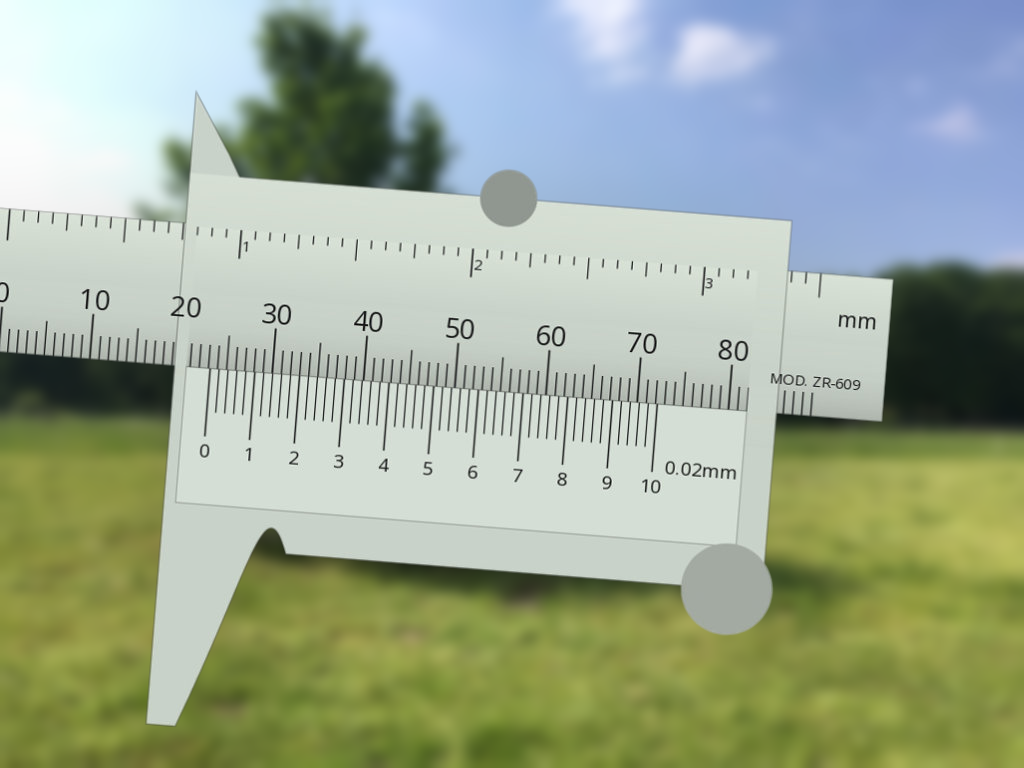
23.2 (mm)
